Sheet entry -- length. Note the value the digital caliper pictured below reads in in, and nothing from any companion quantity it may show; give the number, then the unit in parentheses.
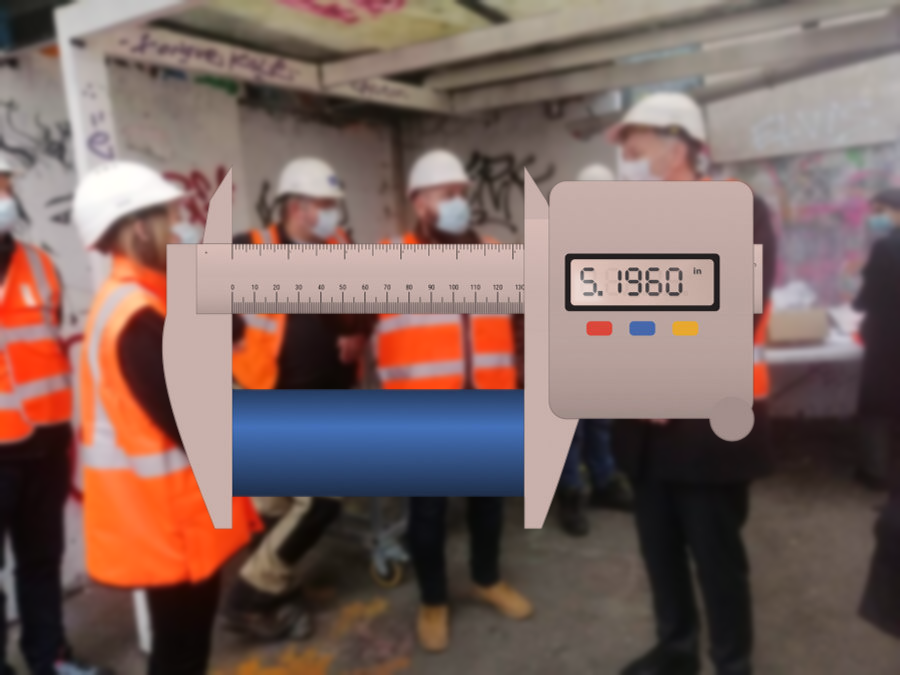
5.1960 (in)
